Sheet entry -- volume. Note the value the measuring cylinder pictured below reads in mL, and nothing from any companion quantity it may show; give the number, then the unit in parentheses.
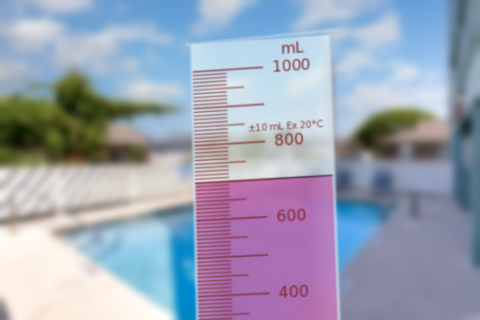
700 (mL)
